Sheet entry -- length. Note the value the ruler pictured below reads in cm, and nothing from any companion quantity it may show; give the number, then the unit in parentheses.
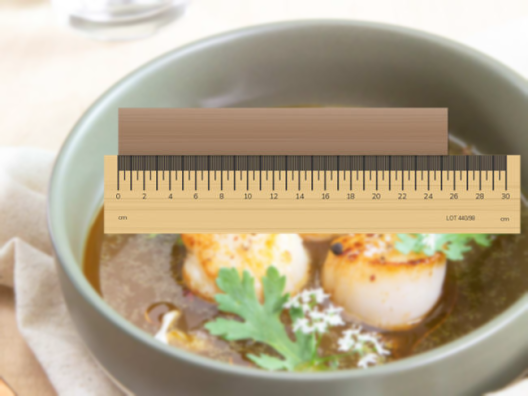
25.5 (cm)
